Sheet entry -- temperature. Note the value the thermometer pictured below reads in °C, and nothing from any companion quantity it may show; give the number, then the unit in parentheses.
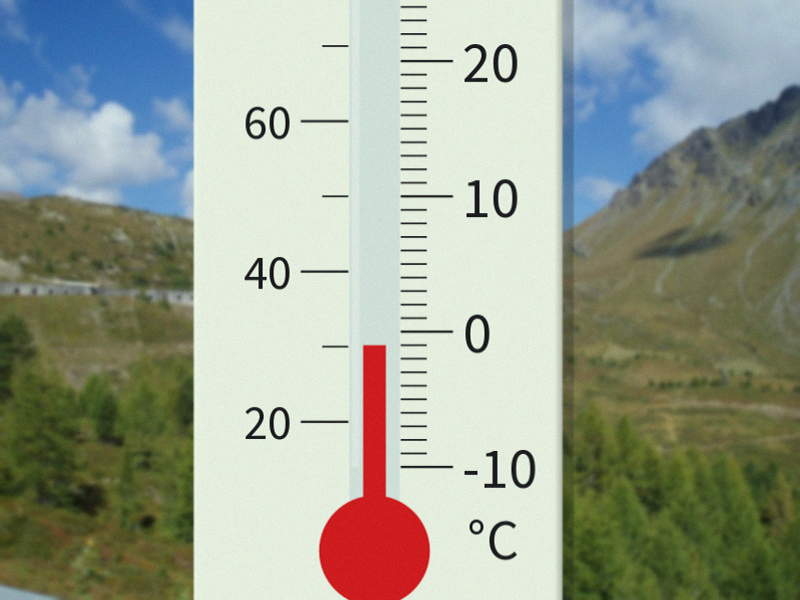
-1 (°C)
